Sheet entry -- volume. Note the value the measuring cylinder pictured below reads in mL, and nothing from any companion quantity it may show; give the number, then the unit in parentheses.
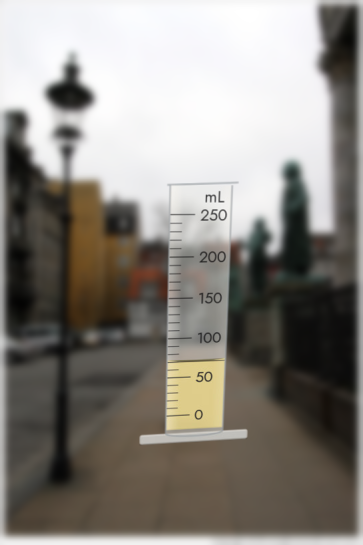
70 (mL)
